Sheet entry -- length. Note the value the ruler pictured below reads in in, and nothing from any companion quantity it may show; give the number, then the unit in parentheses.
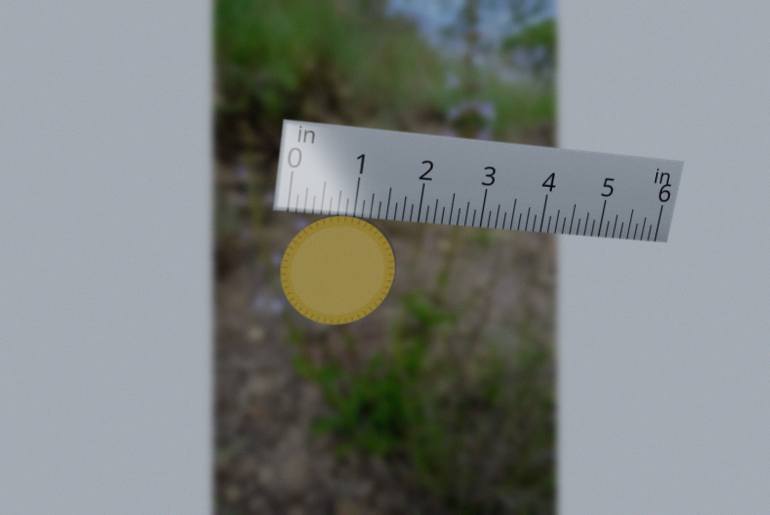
1.75 (in)
